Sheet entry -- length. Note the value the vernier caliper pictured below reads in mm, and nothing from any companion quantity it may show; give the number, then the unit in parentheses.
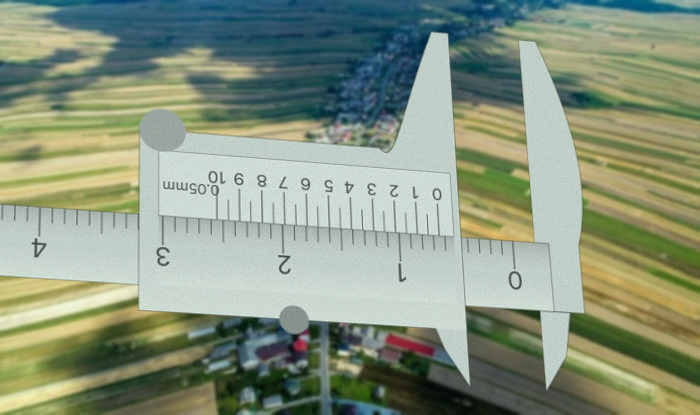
6.5 (mm)
